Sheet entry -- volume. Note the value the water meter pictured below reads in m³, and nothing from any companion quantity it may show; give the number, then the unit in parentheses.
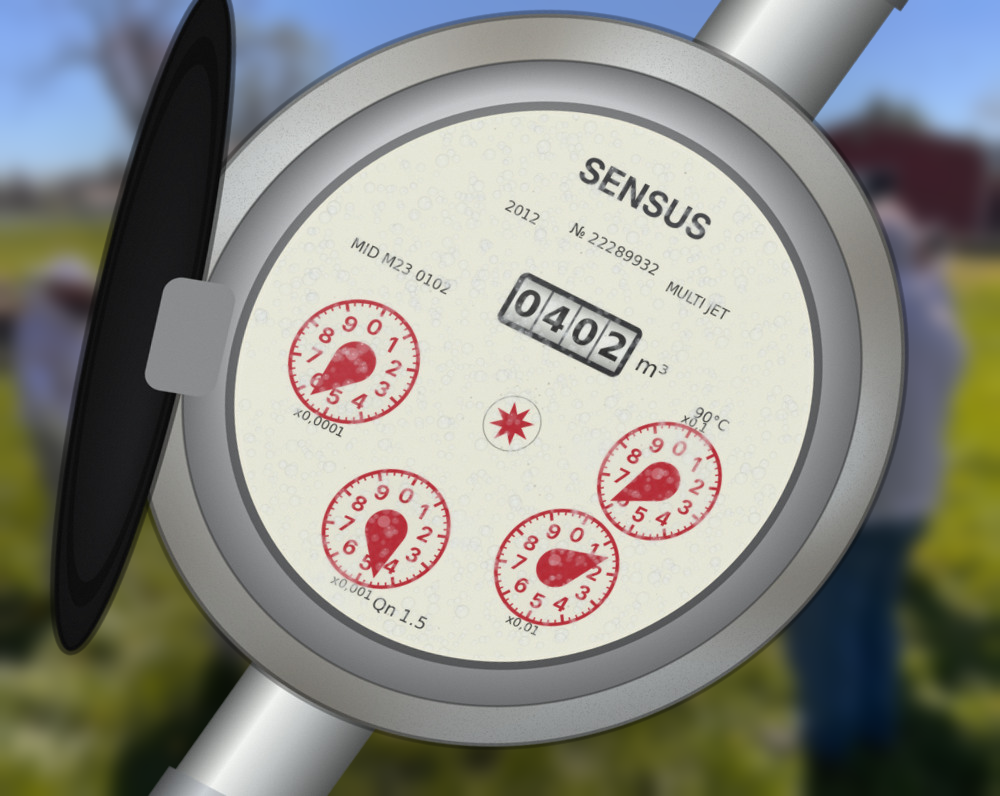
402.6145 (m³)
